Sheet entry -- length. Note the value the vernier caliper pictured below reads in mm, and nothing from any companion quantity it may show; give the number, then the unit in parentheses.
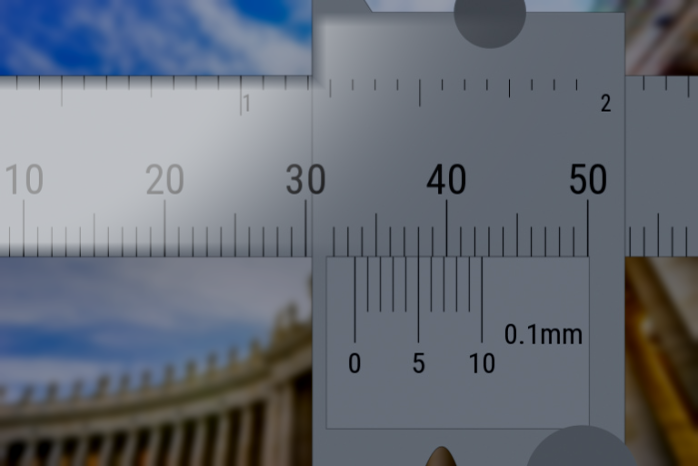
33.5 (mm)
